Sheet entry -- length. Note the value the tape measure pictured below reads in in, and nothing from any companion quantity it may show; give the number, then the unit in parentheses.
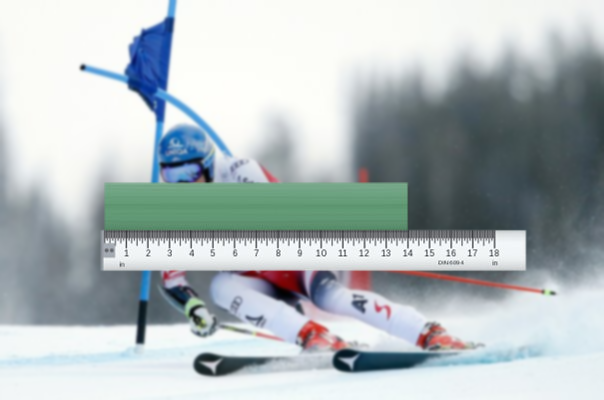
14 (in)
